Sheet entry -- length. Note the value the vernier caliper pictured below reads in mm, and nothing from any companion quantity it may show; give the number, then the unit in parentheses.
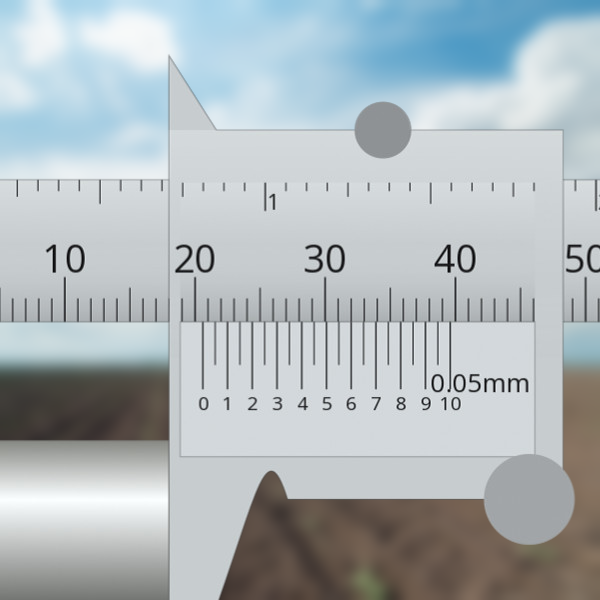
20.6 (mm)
